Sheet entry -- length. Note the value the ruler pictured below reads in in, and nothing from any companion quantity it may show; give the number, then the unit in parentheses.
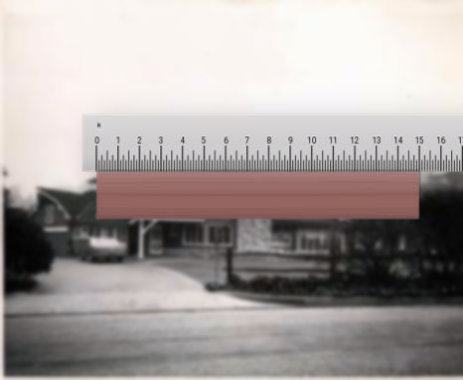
15 (in)
